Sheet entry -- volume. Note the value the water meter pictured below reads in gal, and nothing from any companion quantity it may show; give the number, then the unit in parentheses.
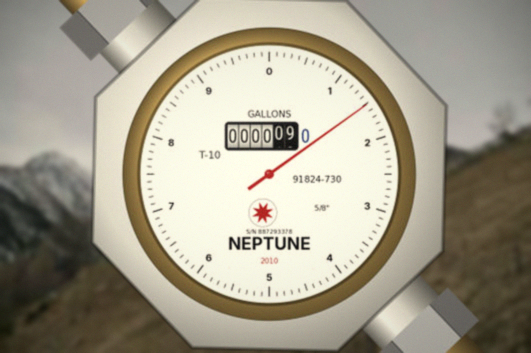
91.5 (gal)
